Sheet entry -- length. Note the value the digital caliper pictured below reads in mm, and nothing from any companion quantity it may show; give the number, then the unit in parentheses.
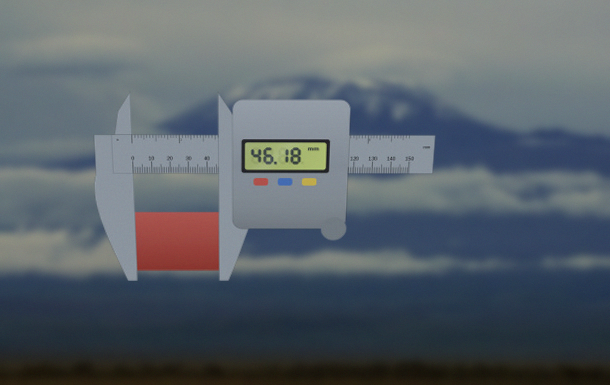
46.18 (mm)
